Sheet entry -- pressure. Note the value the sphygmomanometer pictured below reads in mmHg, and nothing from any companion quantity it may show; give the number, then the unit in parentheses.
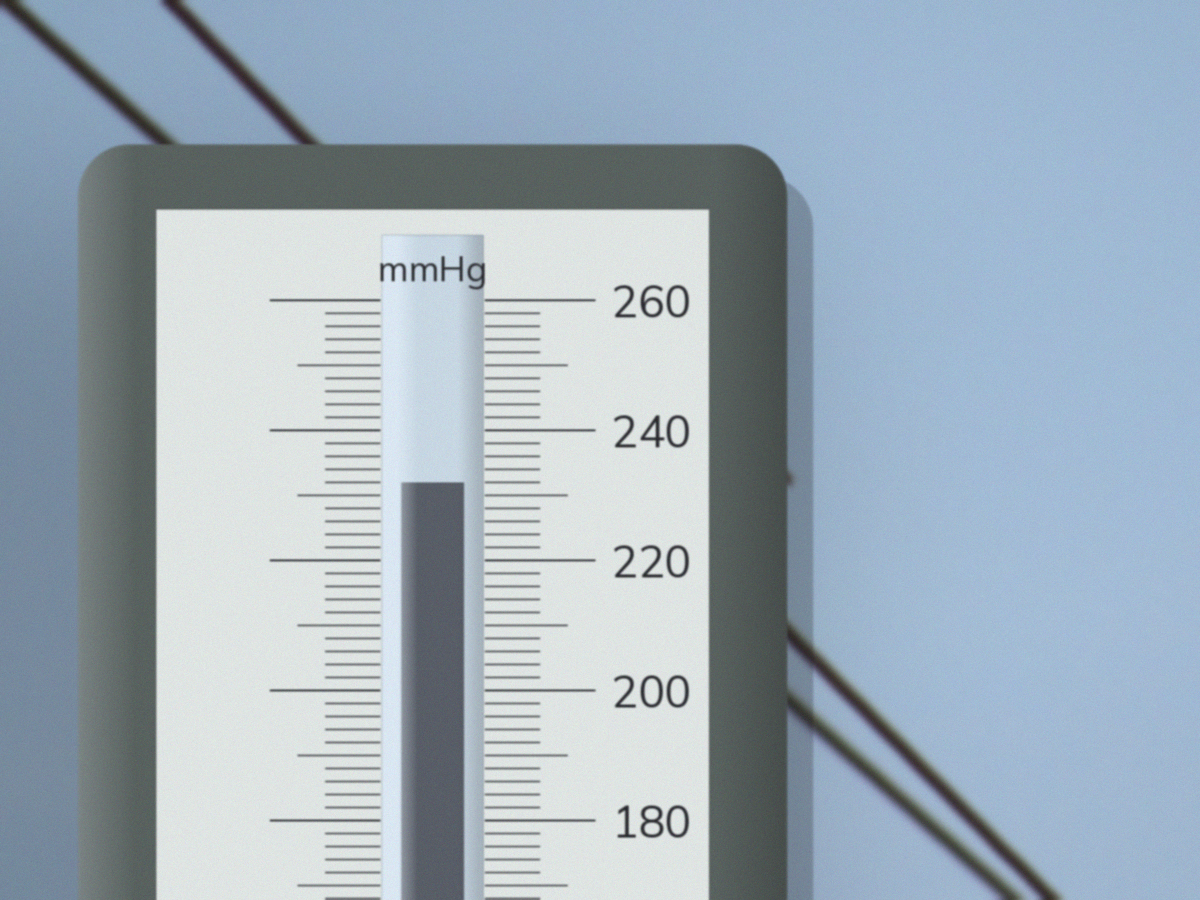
232 (mmHg)
